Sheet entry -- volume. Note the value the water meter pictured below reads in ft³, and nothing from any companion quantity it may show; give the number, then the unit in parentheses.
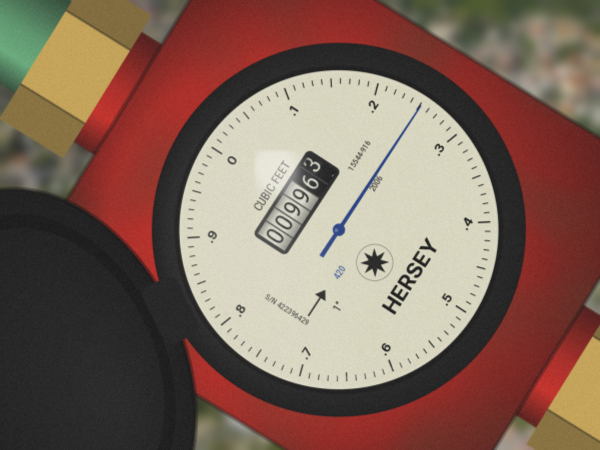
9963.25 (ft³)
